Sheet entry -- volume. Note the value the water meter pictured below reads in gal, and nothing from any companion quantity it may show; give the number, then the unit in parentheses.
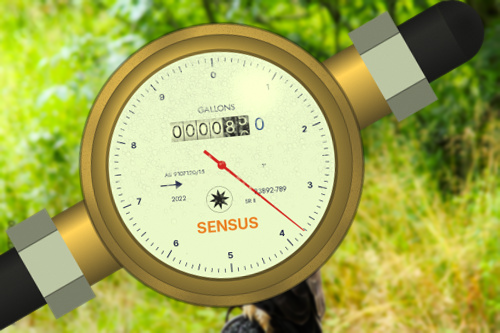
853.7 (gal)
